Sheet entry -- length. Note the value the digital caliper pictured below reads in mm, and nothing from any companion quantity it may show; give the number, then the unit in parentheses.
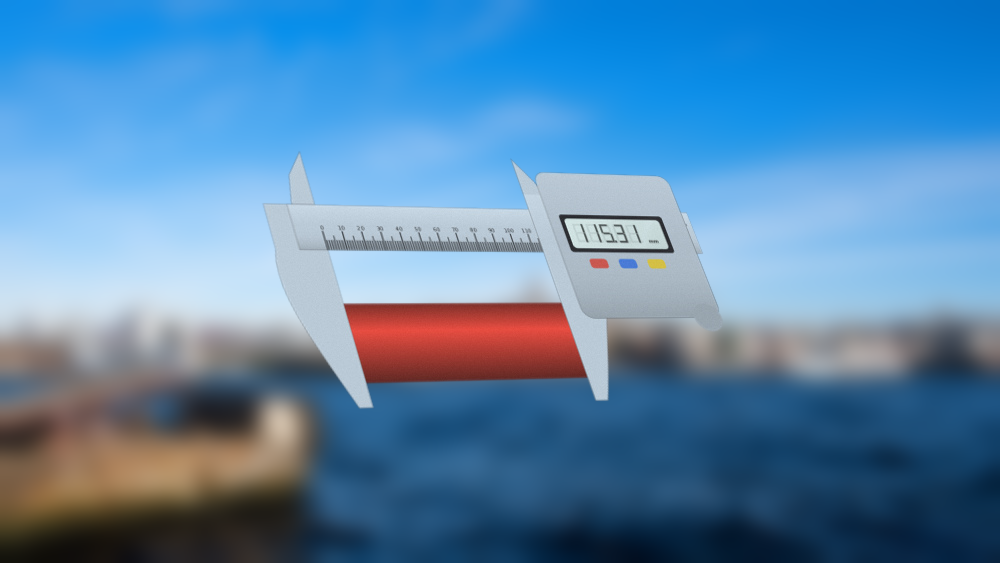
115.31 (mm)
